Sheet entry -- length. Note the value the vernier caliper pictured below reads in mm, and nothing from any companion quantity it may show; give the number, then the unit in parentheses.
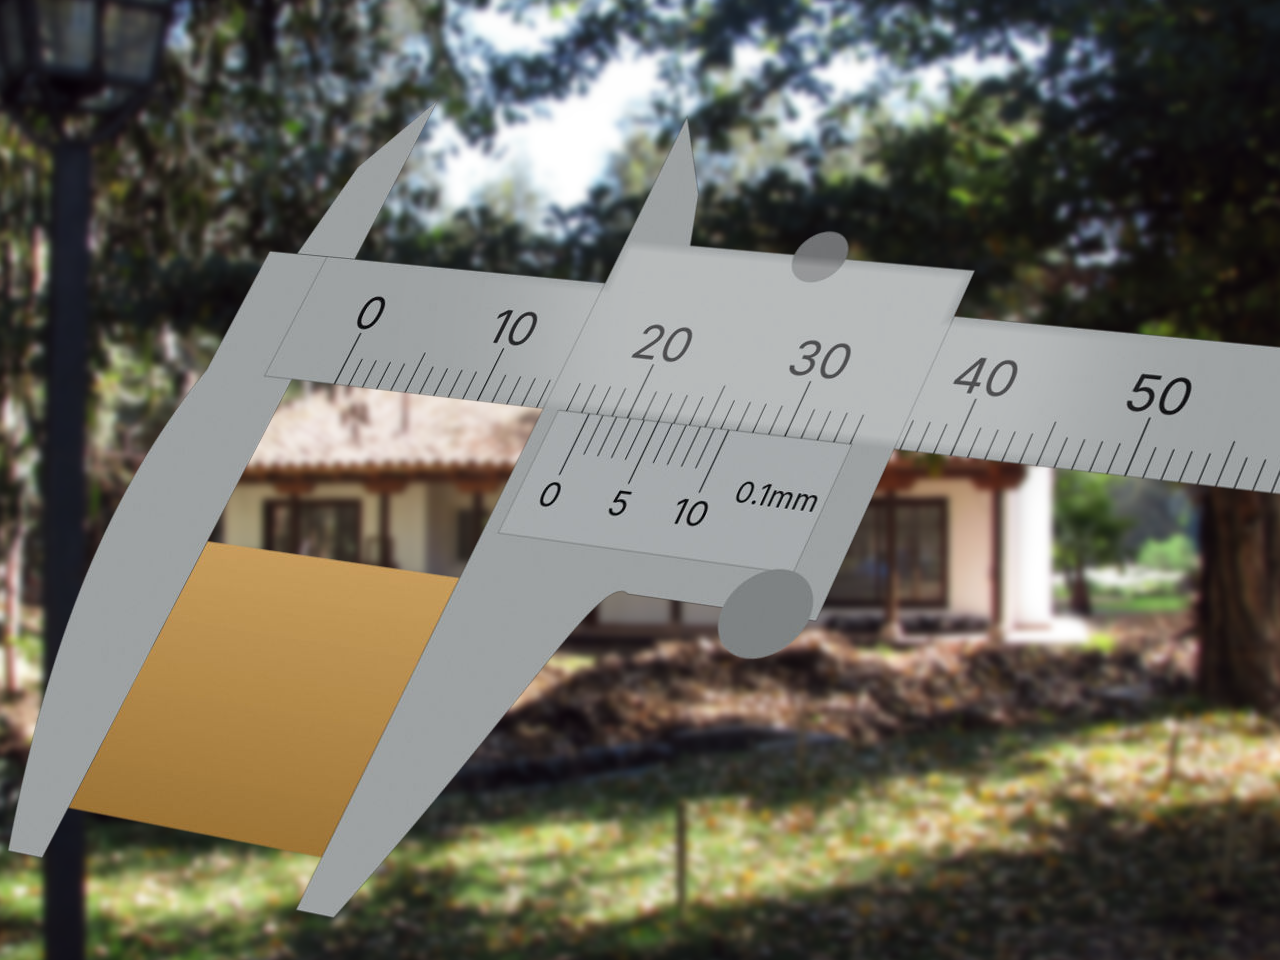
17.5 (mm)
